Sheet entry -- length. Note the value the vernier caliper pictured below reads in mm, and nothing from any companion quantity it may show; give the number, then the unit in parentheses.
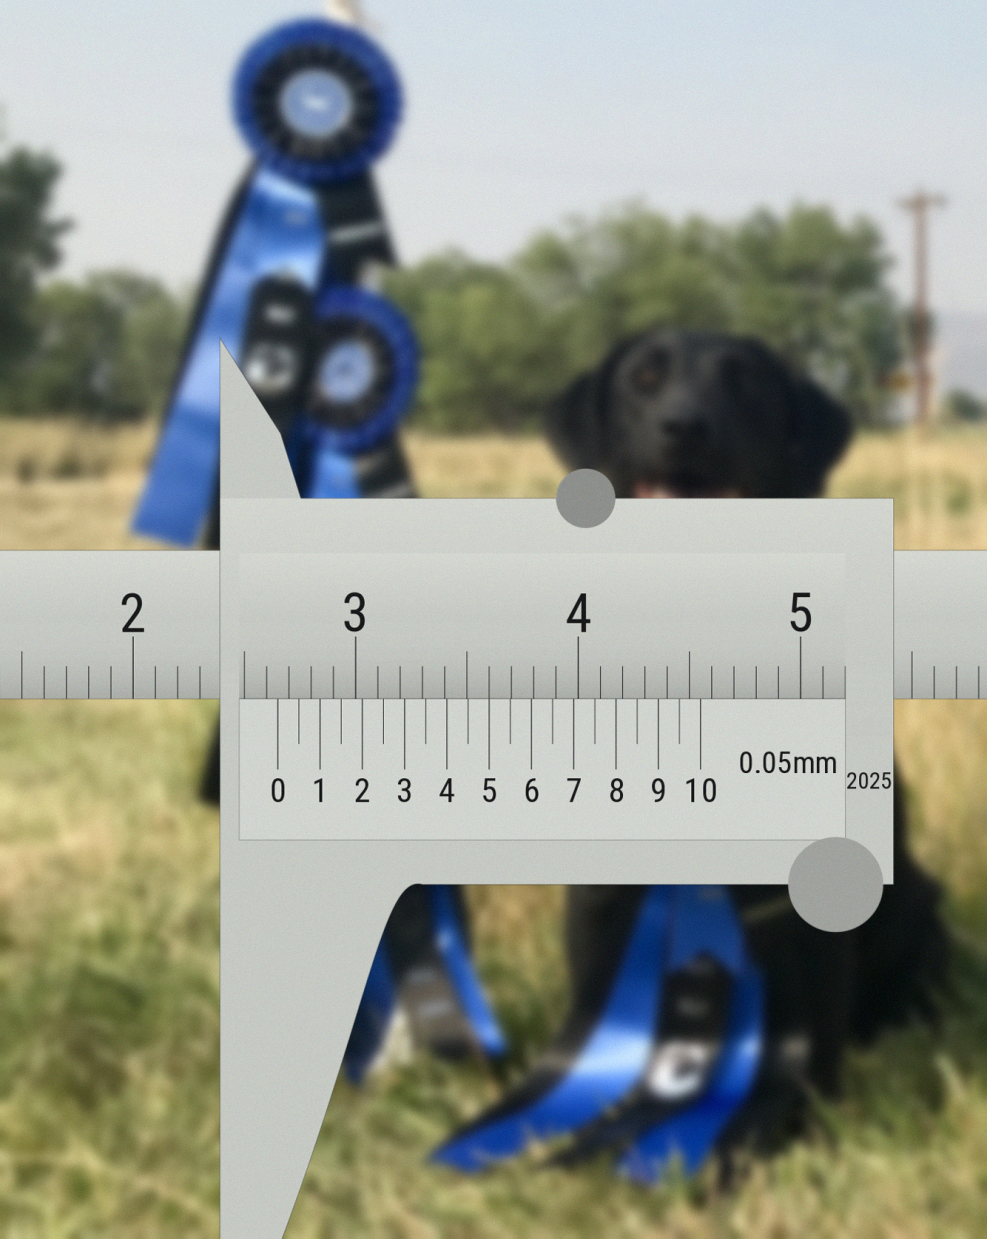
26.50 (mm)
